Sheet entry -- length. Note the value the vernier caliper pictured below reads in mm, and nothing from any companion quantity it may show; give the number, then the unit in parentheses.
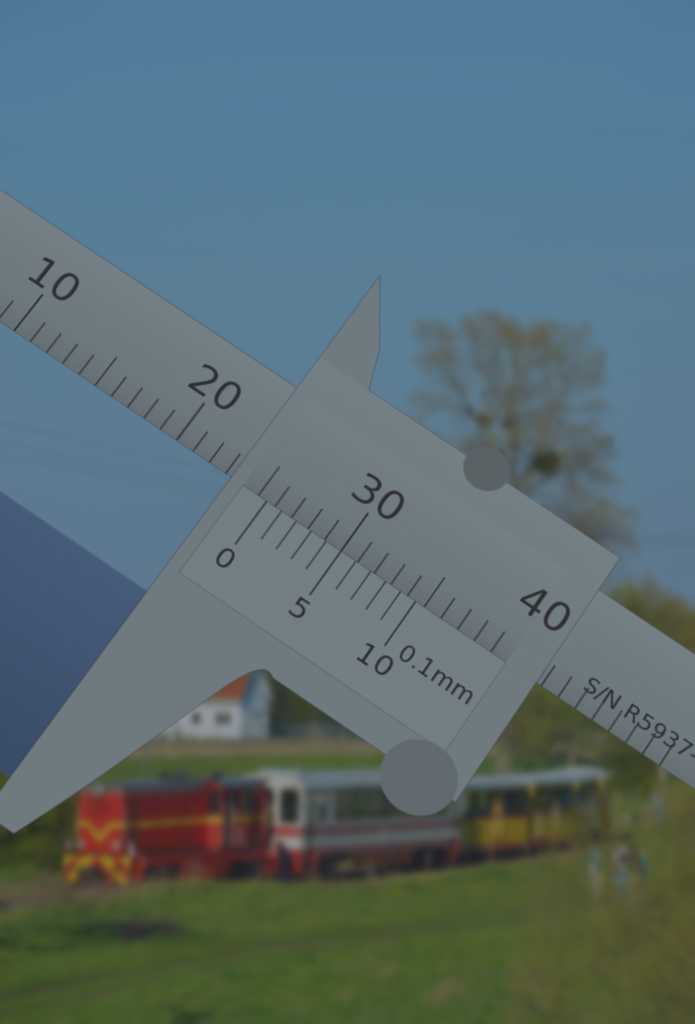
25.5 (mm)
